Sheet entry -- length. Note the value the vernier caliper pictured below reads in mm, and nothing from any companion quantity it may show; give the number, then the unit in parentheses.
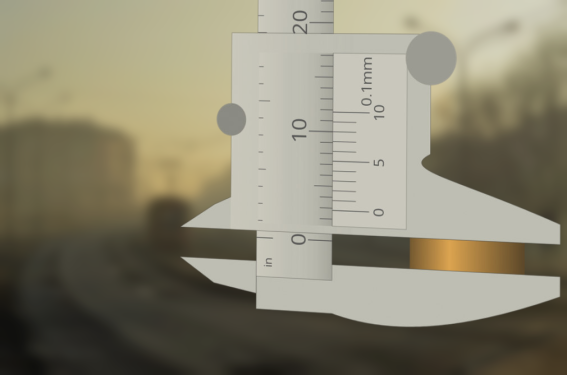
2.8 (mm)
